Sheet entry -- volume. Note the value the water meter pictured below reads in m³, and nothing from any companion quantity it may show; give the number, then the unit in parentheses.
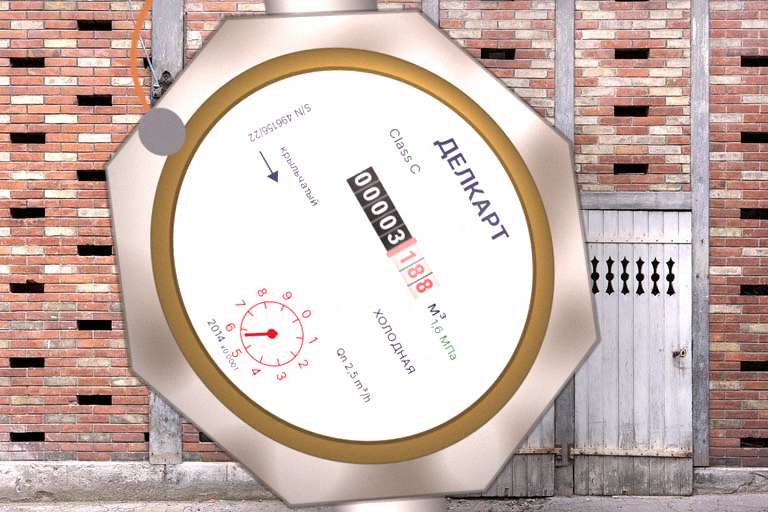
3.1885 (m³)
